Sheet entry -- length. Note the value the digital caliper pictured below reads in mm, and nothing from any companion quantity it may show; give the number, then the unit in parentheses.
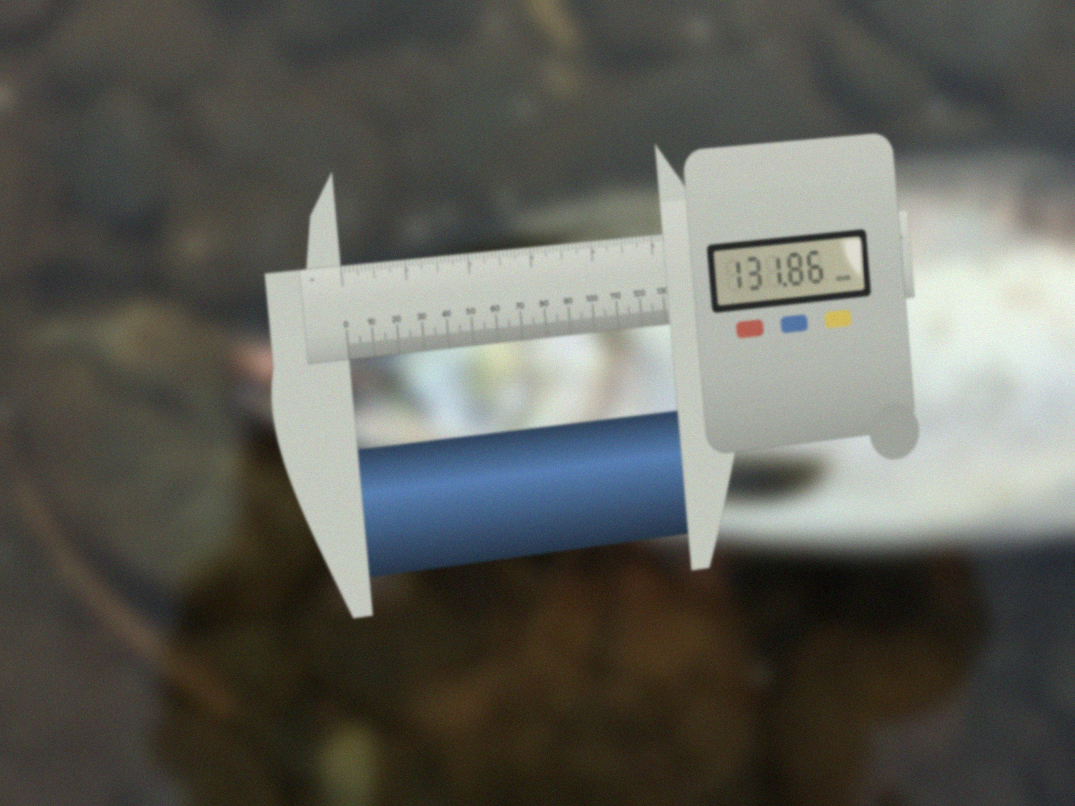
131.86 (mm)
